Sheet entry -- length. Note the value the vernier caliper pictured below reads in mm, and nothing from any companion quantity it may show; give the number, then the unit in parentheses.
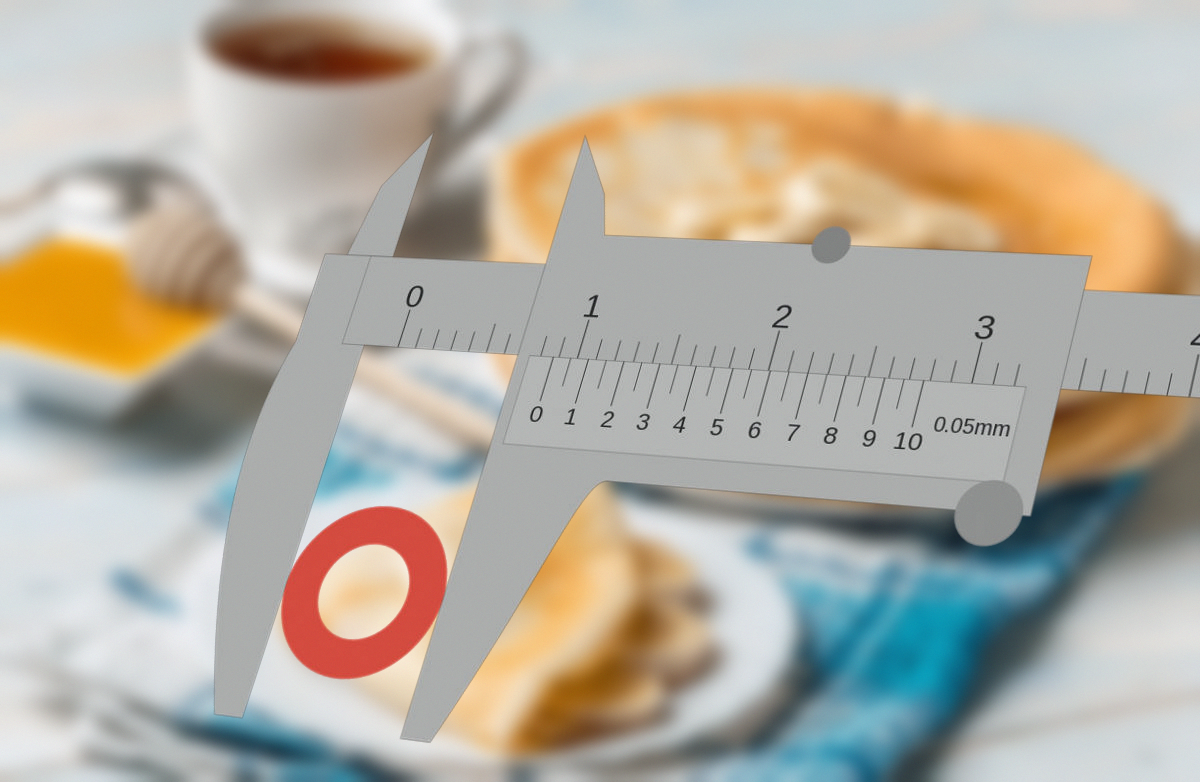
8.7 (mm)
